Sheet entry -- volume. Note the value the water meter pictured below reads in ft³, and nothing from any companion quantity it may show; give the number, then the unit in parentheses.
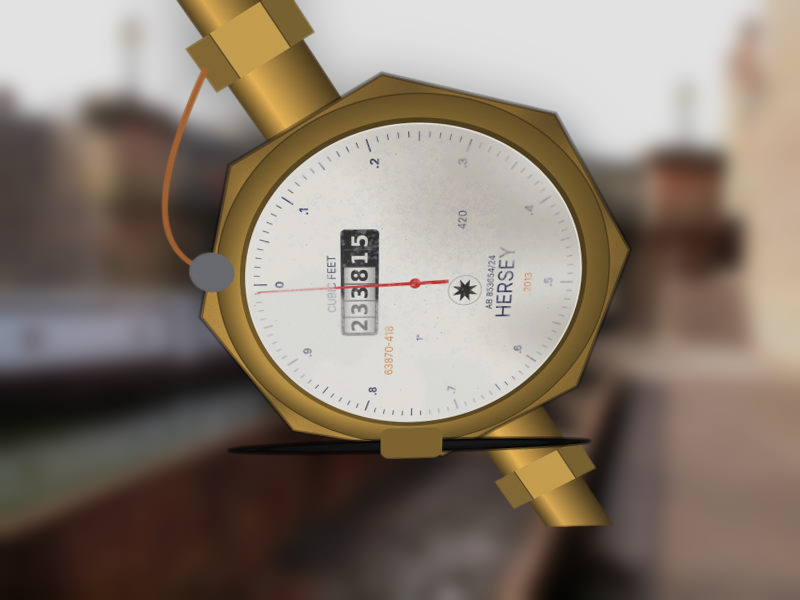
233814.99 (ft³)
